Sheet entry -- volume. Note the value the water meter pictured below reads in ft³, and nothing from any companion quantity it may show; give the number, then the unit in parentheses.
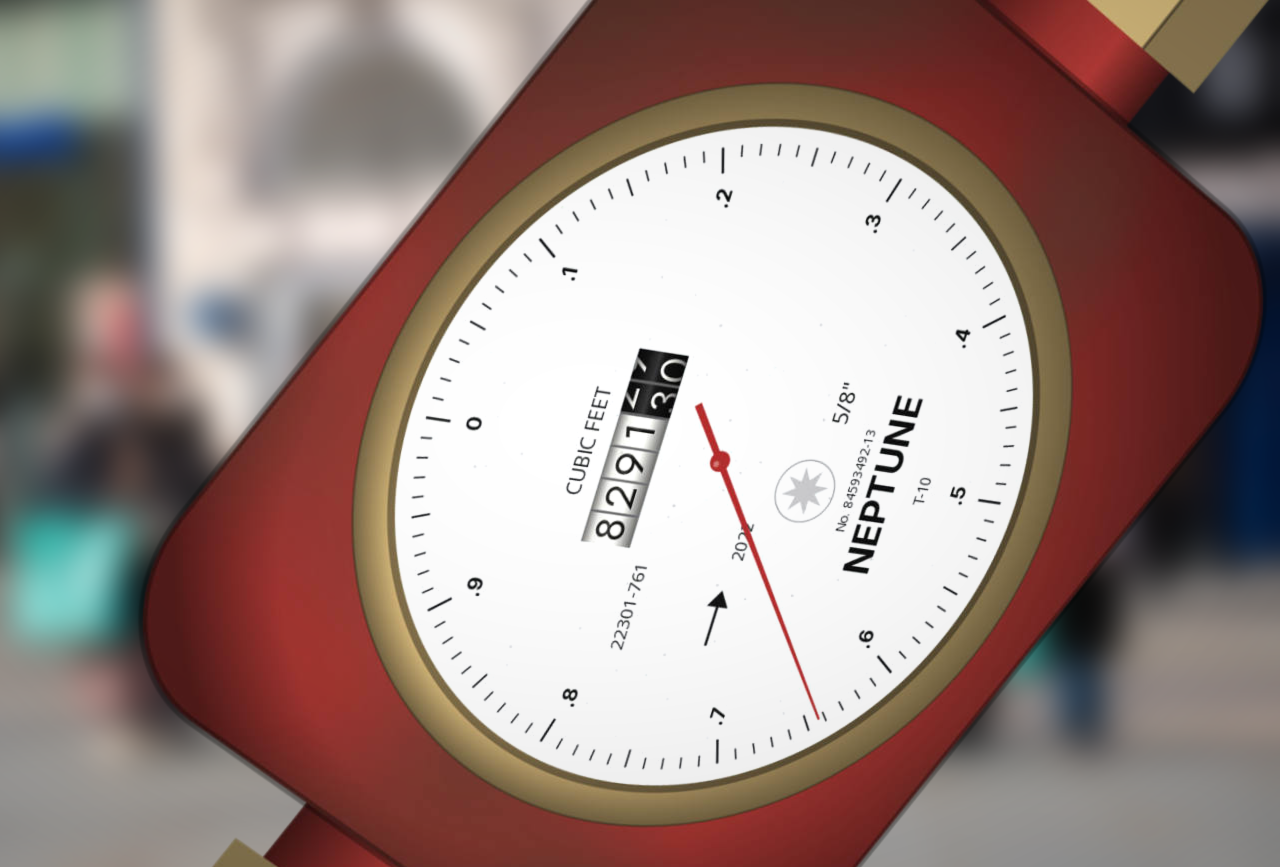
829129.64 (ft³)
